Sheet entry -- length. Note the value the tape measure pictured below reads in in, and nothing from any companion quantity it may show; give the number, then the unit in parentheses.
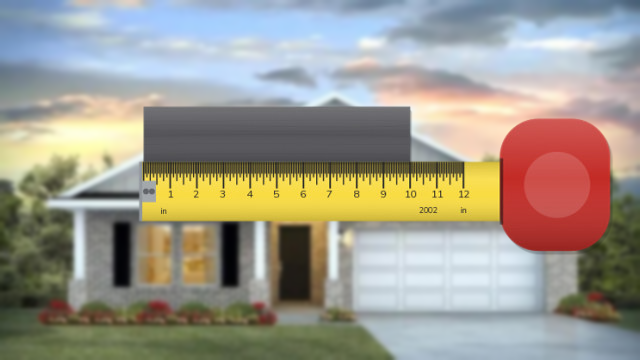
10 (in)
